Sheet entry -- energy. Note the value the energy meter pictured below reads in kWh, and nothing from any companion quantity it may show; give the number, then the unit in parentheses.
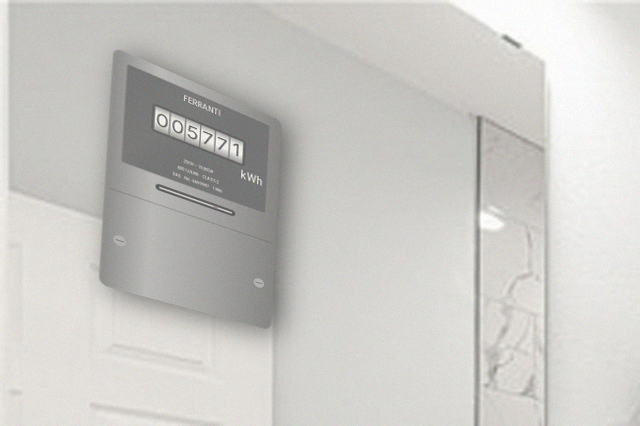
5771 (kWh)
